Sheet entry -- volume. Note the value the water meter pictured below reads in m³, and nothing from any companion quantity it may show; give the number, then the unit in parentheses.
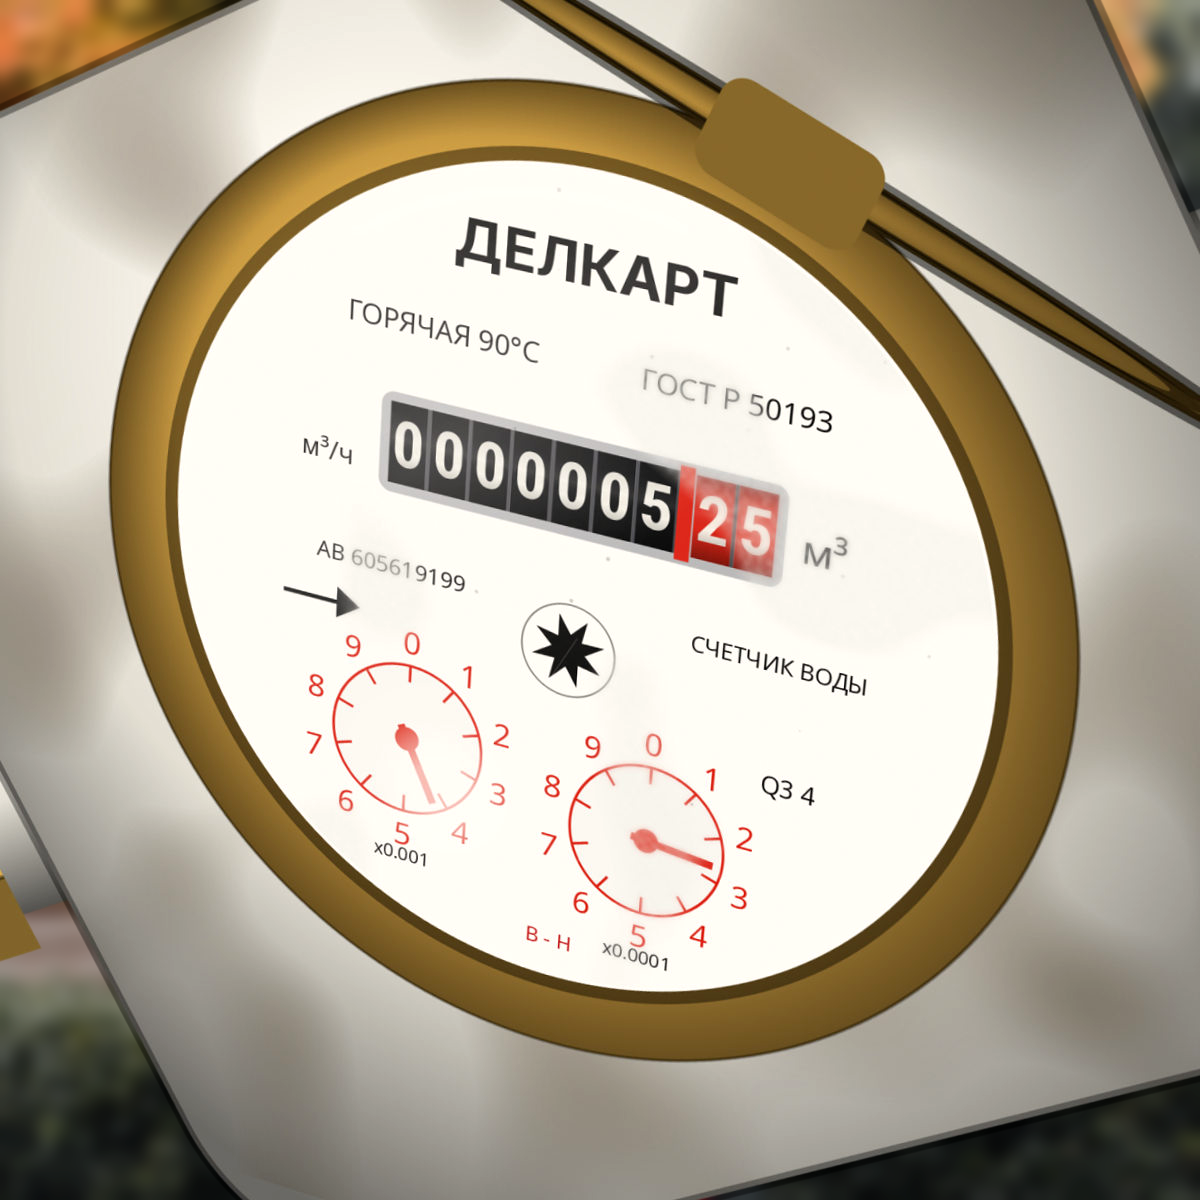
5.2542 (m³)
